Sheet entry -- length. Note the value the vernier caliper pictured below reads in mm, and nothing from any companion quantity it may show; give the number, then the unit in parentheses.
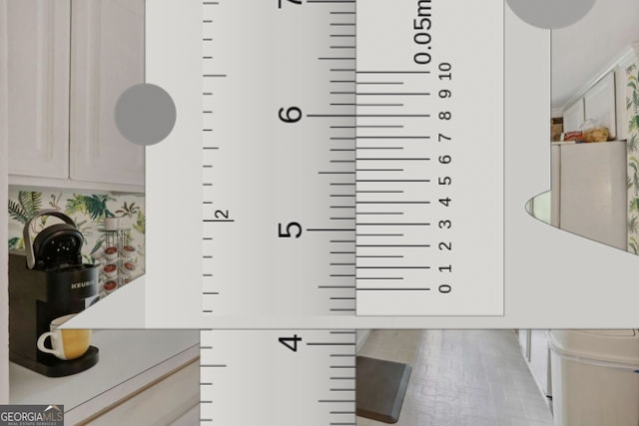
44.8 (mm)
